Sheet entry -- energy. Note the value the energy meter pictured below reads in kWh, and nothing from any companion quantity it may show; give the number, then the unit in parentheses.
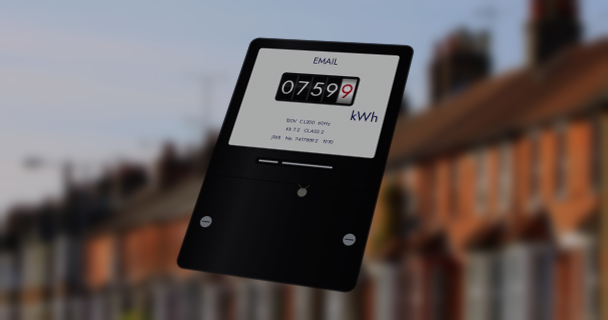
759.9 (kWh)
